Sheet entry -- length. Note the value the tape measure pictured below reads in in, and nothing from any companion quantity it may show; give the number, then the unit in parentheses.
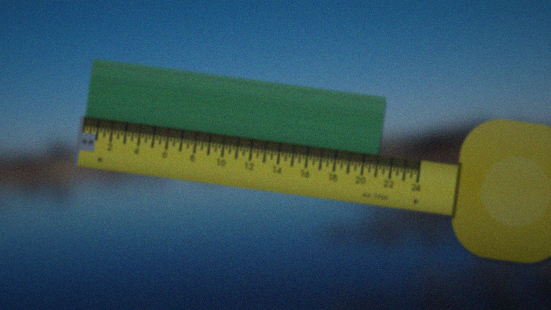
21 (in)
